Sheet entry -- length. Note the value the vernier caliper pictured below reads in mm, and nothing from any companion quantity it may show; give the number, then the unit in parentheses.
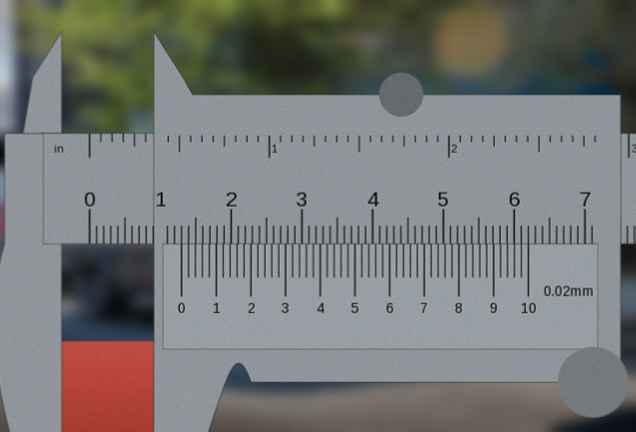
13.0 (mm)
